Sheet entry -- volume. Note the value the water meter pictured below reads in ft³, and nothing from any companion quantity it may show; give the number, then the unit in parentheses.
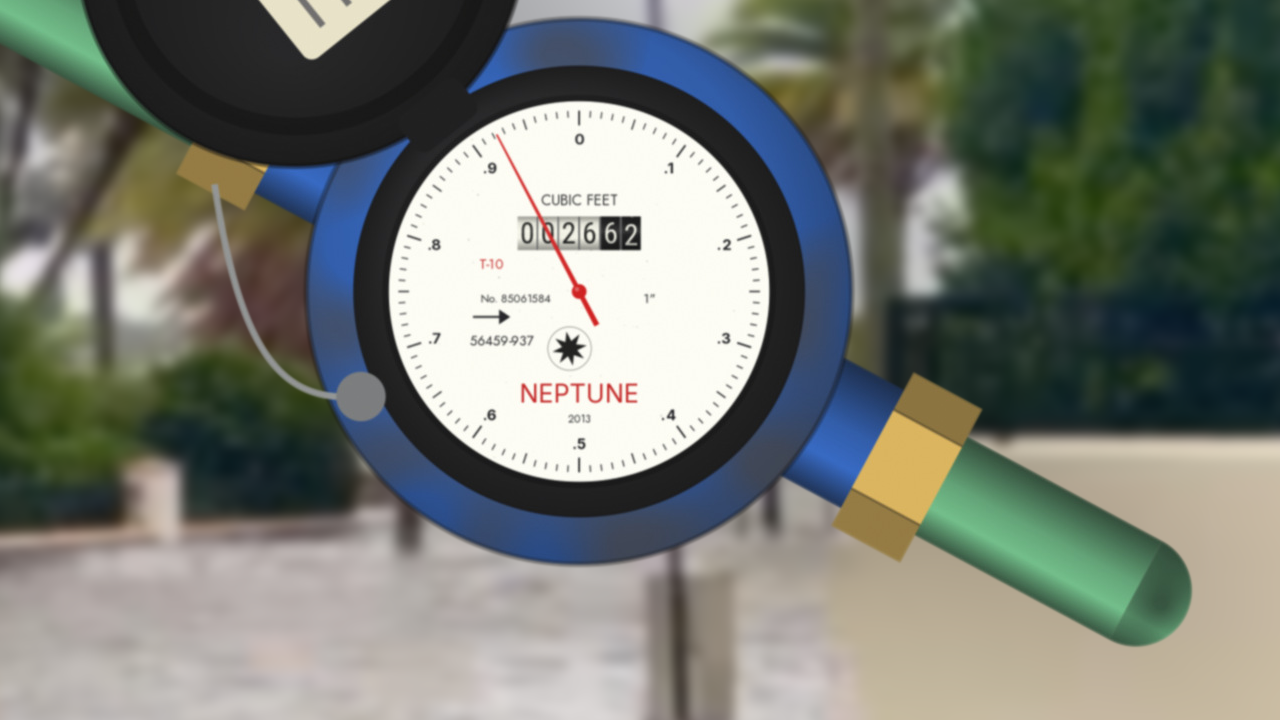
2661.92 (ft³)
